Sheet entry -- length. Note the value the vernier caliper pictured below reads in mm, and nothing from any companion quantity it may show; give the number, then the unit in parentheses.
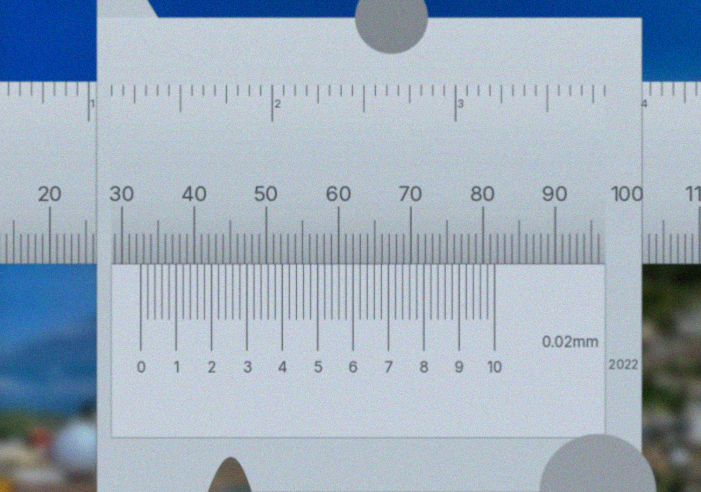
32.6 (mm)
